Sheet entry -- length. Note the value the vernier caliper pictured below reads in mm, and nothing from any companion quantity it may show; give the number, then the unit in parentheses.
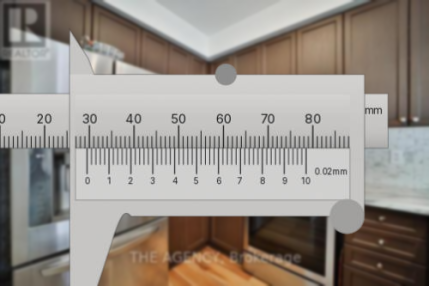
29.5 (mm)
